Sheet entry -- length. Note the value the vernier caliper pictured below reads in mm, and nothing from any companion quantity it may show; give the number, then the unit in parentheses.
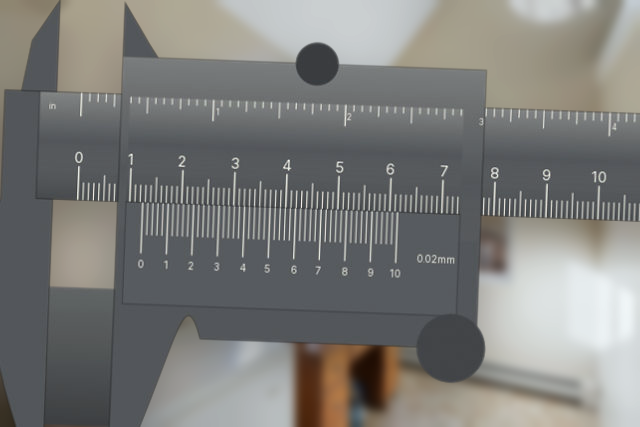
12.5 (mm)
